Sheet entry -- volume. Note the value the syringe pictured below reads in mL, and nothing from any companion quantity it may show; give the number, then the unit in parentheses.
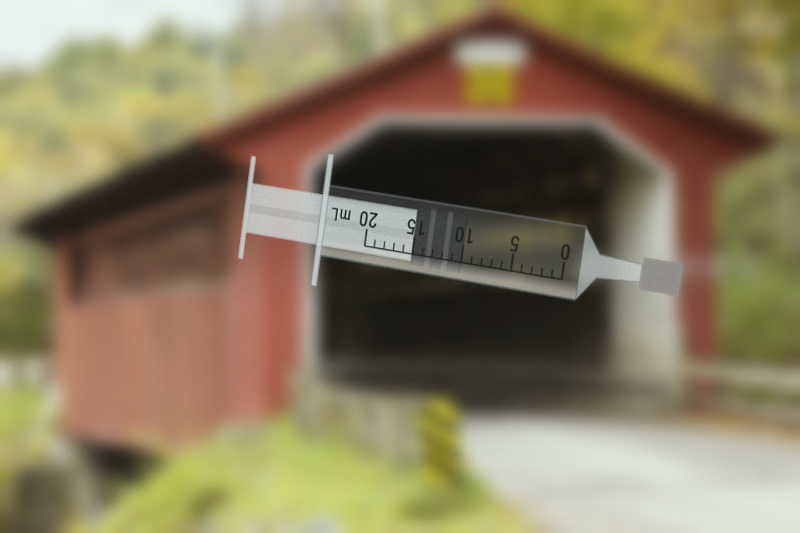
10 (mL)
